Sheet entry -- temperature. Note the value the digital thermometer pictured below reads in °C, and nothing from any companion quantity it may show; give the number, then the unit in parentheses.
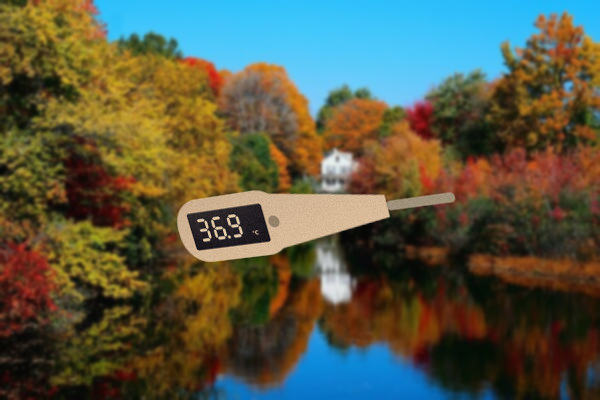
36.9 (°C)
